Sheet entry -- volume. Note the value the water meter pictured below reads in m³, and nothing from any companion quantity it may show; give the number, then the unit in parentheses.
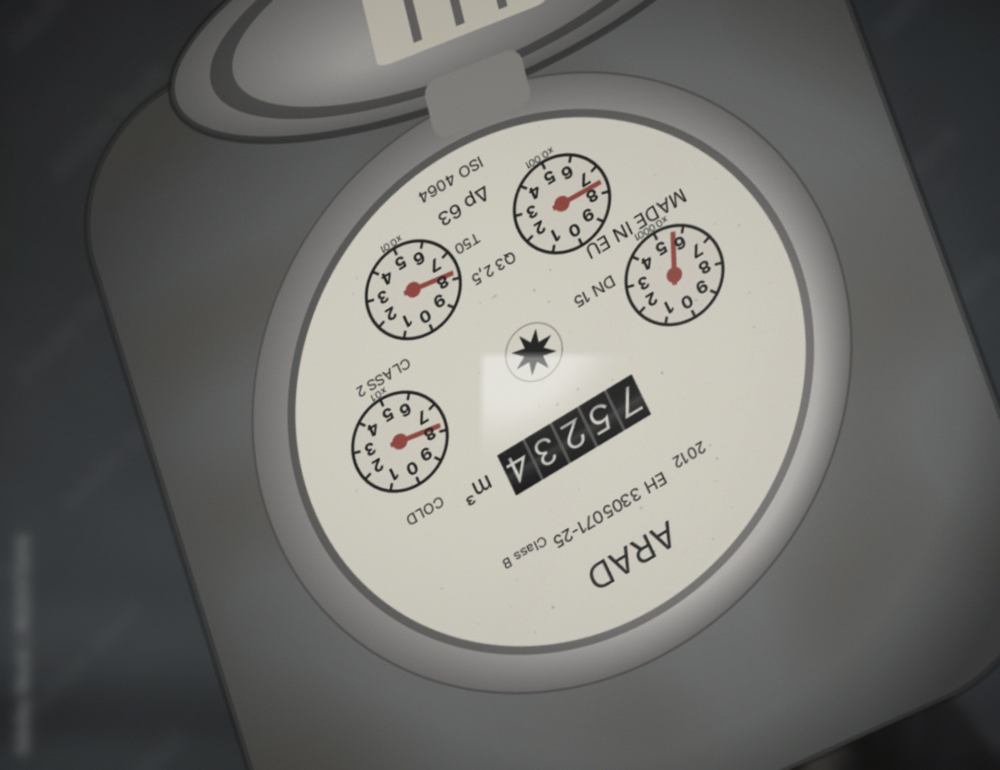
75234.7775 (m³)
